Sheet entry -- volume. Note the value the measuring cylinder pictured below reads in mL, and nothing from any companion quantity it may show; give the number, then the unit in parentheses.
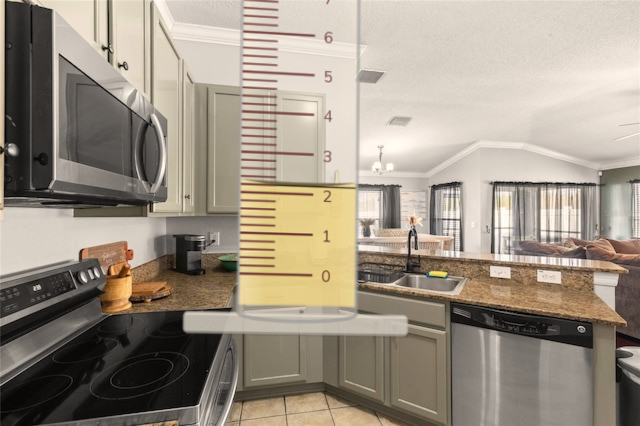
2.2 (mL)
